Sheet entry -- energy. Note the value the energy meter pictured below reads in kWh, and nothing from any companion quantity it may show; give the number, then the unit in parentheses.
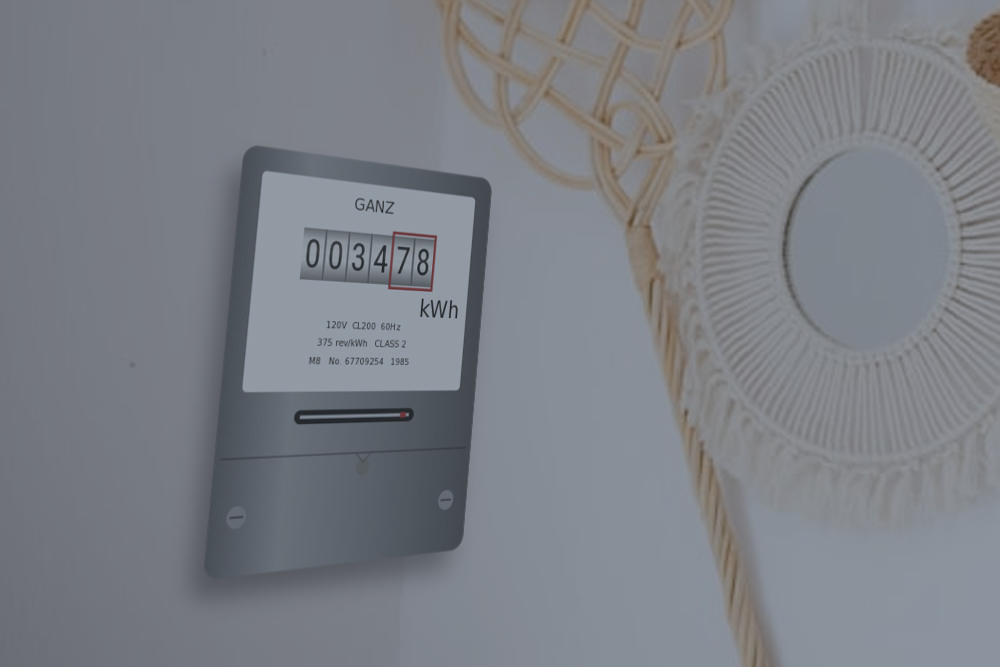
34.78 (kWh)
